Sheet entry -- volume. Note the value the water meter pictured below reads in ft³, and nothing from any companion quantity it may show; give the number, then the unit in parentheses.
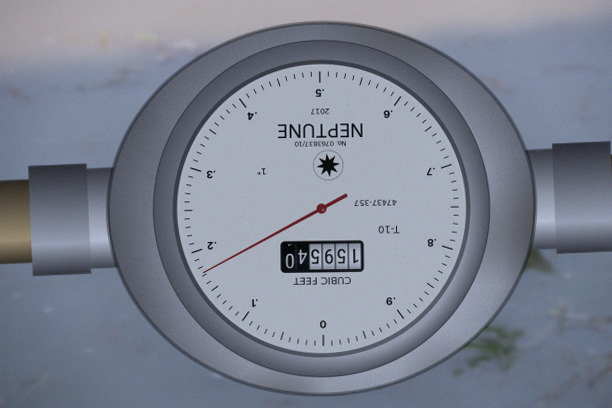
159540.17 (ft³)
